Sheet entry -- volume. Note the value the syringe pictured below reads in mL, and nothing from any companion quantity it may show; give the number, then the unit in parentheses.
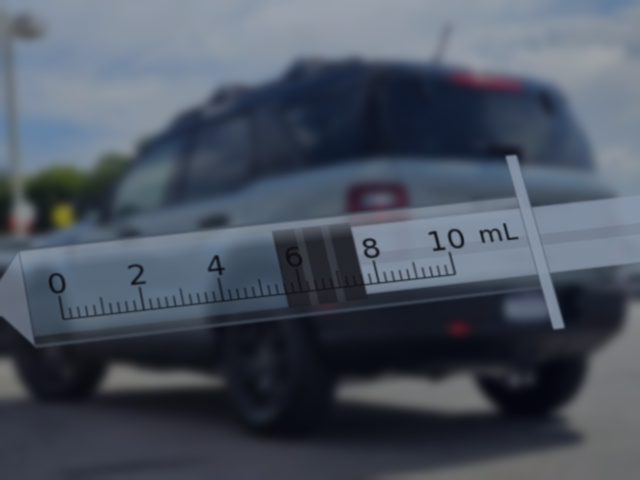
5.6 (mL)
